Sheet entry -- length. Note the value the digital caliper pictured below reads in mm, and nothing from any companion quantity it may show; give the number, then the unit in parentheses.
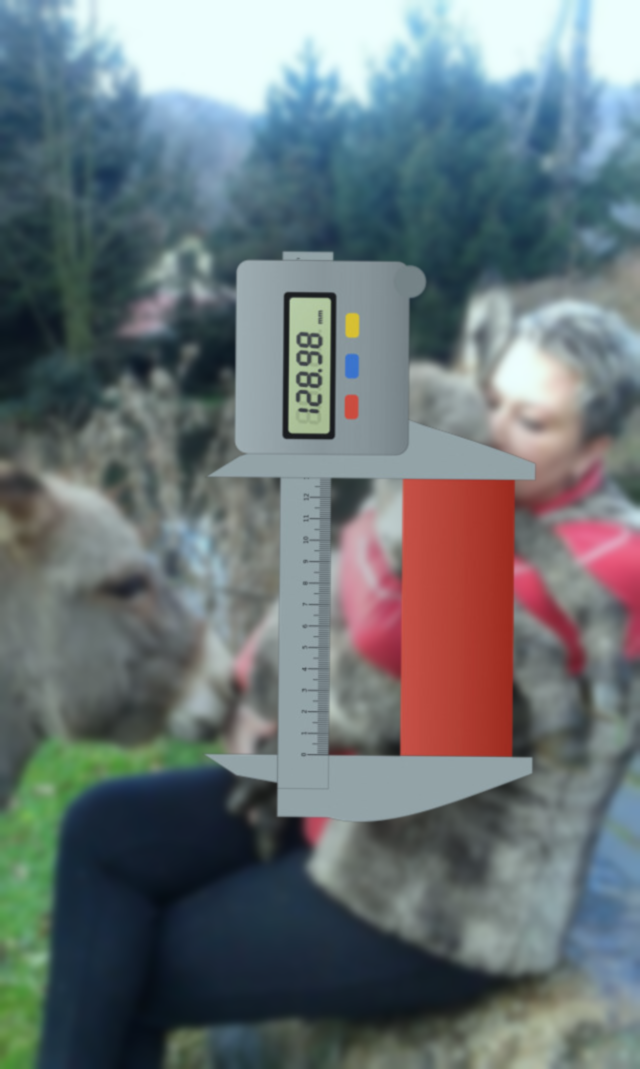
128.98 (mm)
